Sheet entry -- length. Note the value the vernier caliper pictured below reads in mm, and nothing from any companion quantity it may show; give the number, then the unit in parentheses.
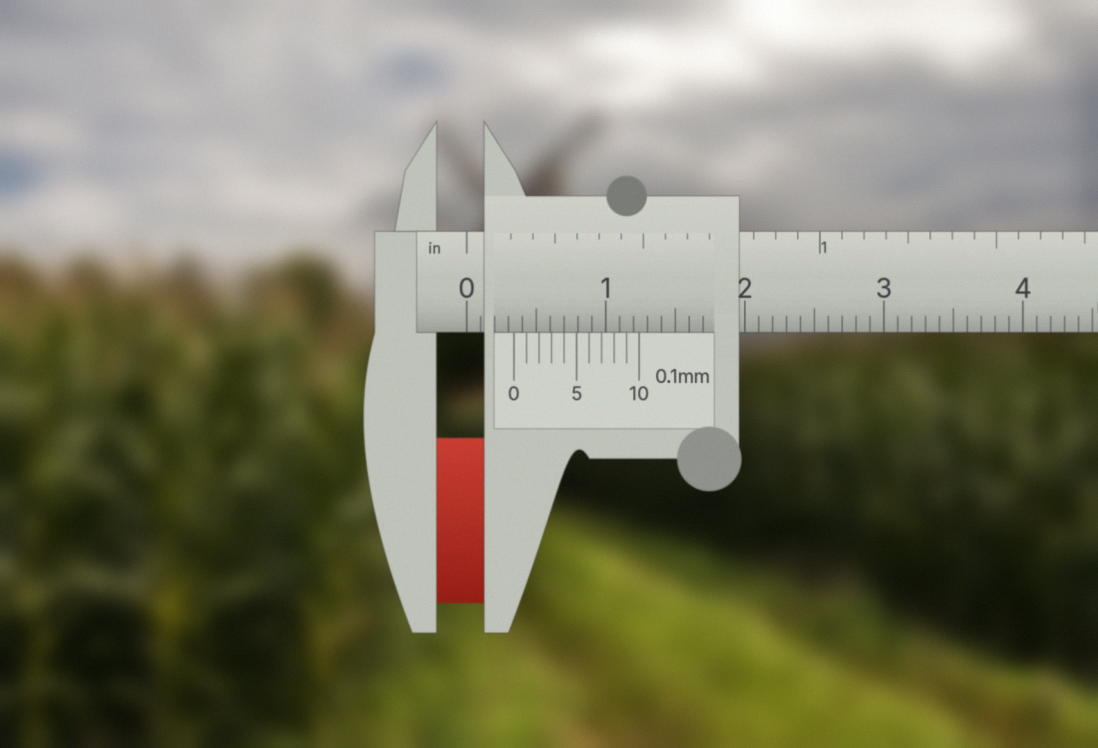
3.4 (mm)
